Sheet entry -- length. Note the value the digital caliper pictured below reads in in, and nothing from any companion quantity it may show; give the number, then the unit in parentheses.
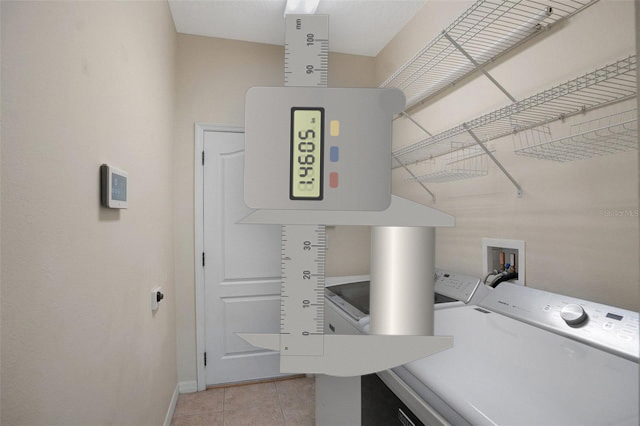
1.4605 (in)
